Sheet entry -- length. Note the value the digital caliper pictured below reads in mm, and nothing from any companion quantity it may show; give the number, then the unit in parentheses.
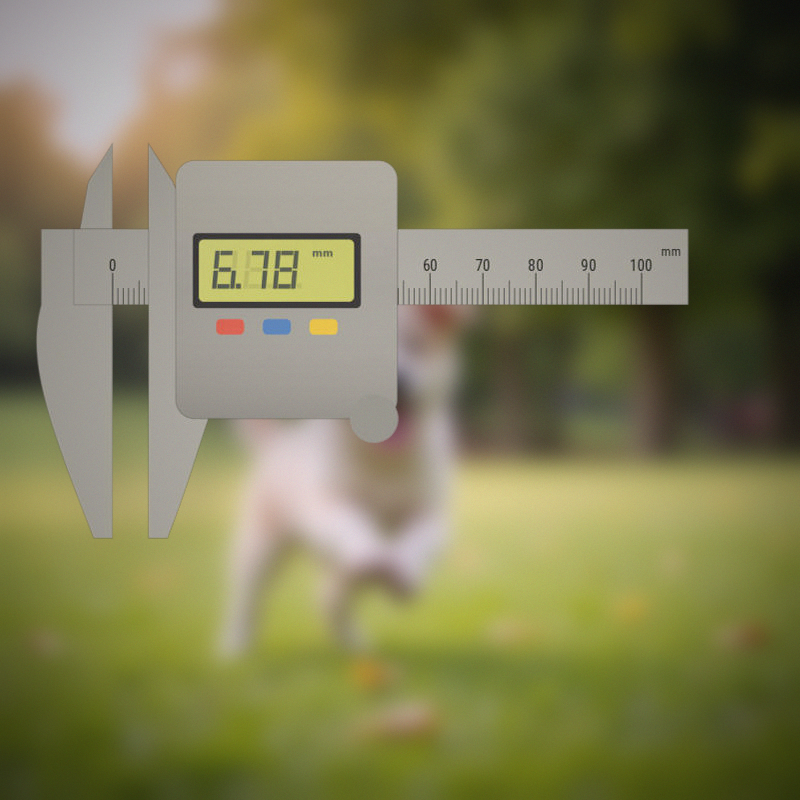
6.78 (mm)
